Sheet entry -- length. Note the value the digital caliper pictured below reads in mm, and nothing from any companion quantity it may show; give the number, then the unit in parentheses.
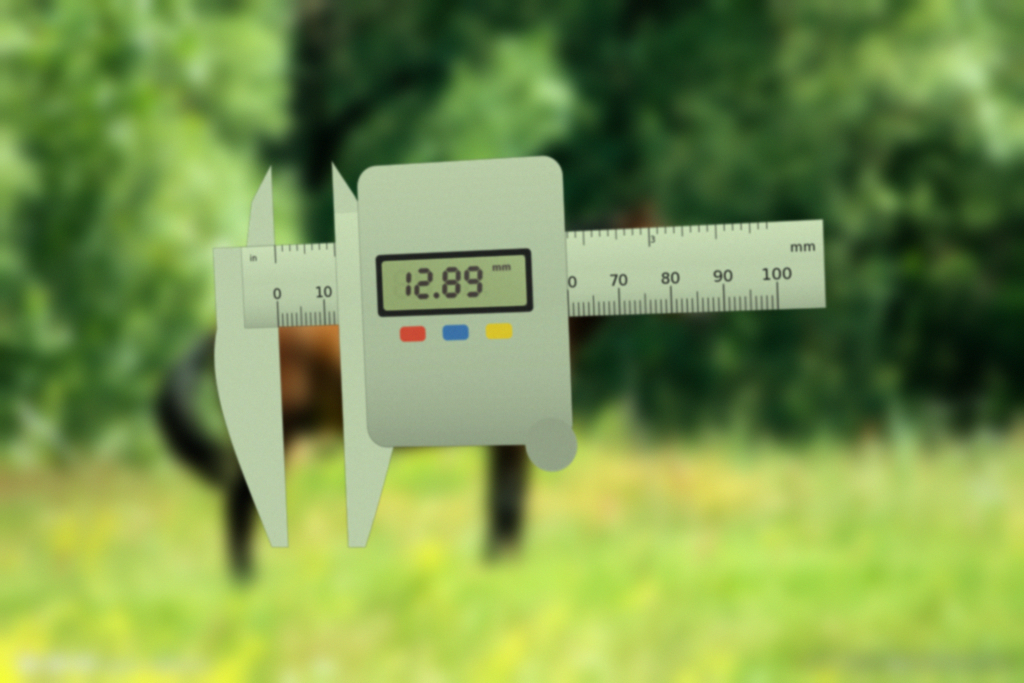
12.89 (mm)
